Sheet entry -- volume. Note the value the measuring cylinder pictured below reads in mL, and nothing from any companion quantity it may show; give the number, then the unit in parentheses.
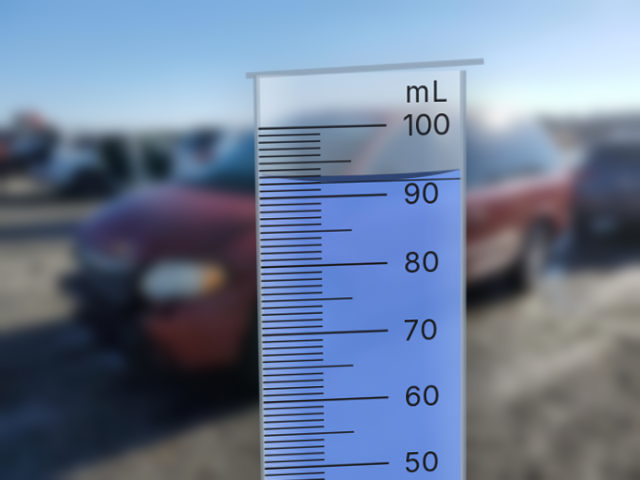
92 (mL)
